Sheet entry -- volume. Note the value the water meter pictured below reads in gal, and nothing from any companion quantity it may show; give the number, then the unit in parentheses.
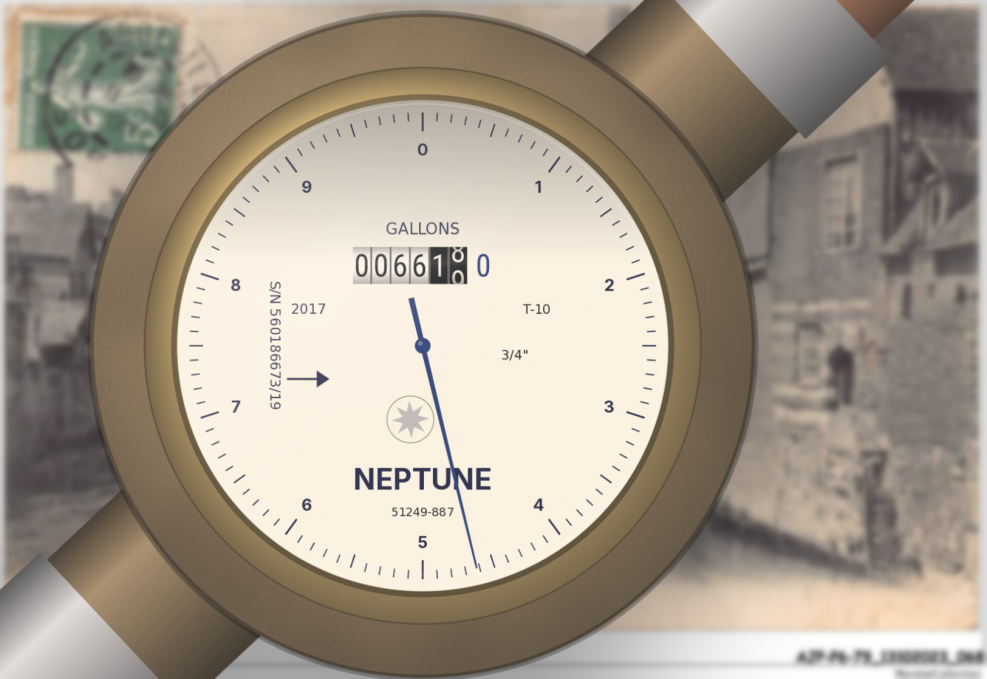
66184.6 (gal)
